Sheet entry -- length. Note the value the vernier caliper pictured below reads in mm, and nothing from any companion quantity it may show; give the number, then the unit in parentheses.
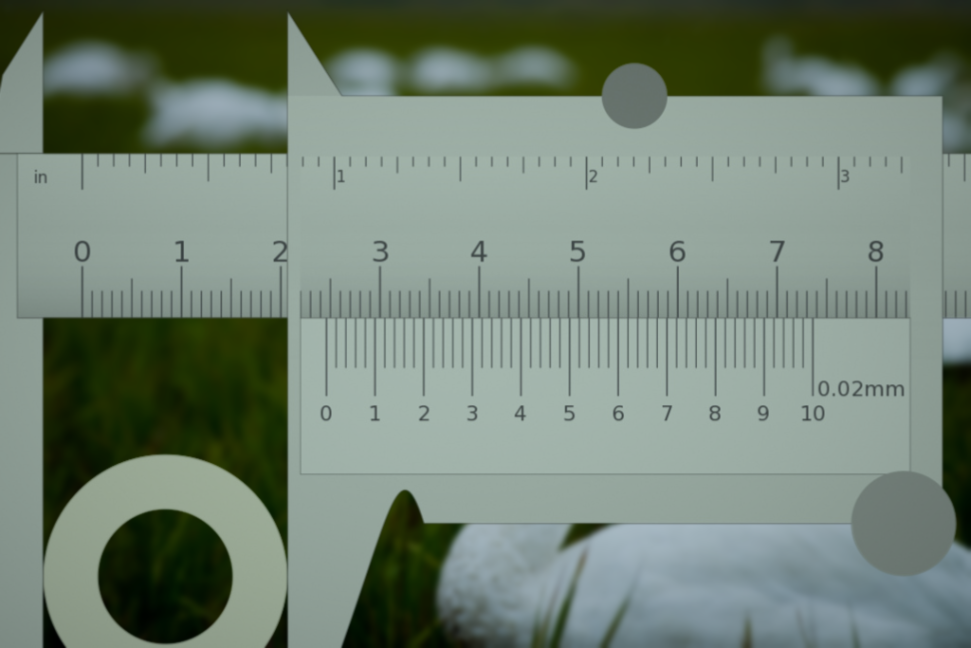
24.6 (mm)
